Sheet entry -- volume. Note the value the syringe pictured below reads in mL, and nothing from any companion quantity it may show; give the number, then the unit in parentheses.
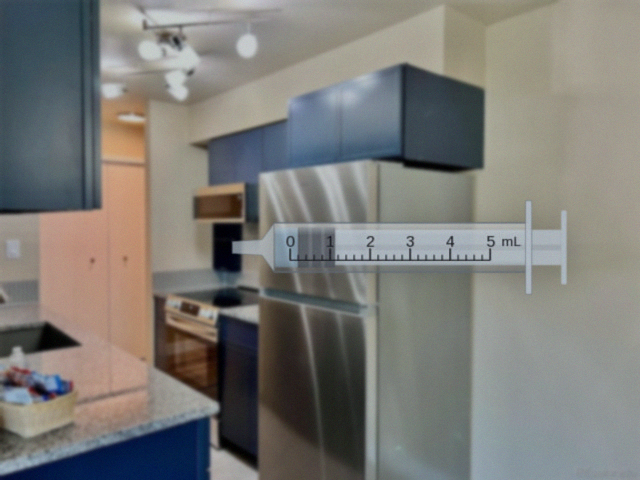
0.2 (mL)
